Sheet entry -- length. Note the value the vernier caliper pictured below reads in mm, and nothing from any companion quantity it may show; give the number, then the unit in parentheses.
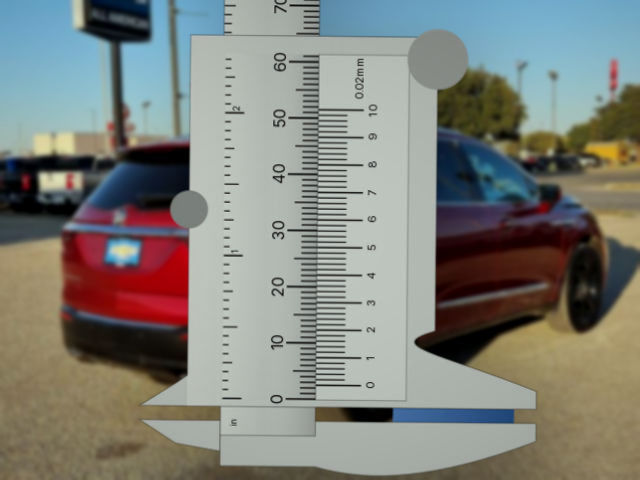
2.5 (mm)
